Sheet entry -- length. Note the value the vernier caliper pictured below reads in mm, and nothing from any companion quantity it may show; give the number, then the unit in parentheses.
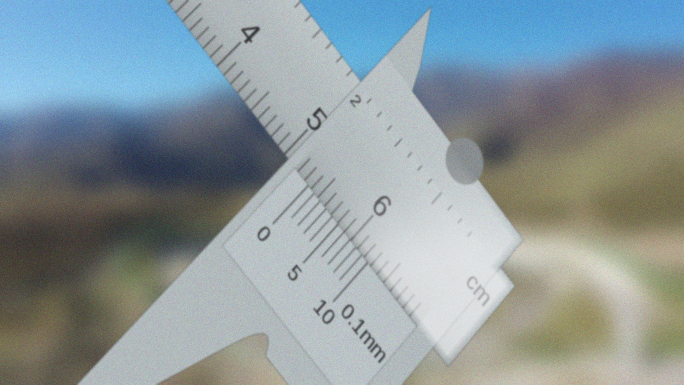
53.6 (mm)
